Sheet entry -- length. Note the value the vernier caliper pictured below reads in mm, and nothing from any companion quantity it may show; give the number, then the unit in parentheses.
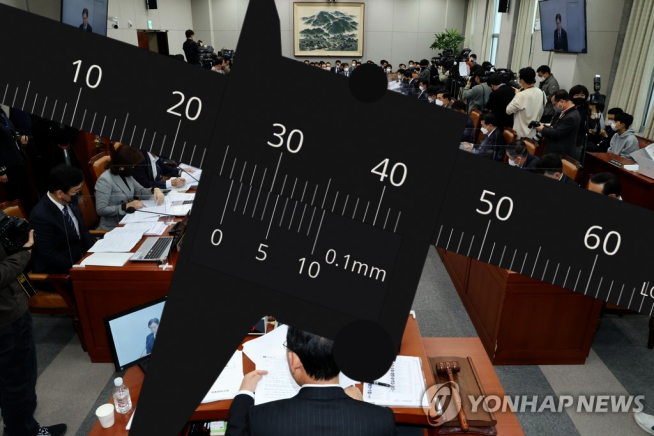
26.3 (mm)
